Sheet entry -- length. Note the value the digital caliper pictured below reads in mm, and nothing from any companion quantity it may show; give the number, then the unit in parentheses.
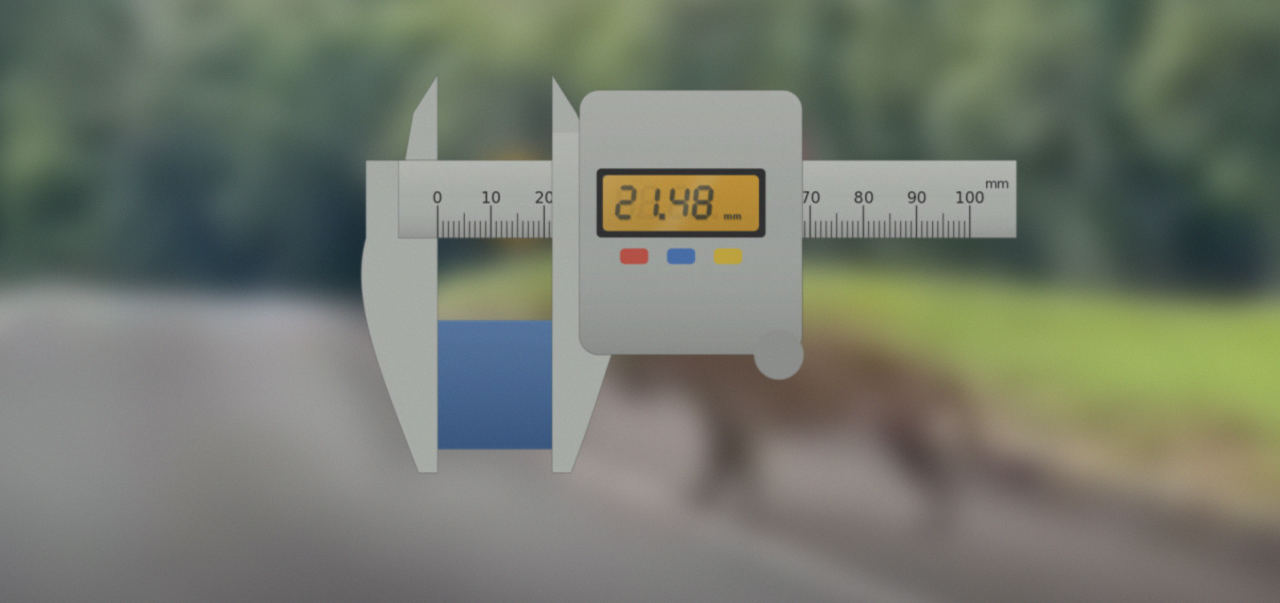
21.48 (mm)
